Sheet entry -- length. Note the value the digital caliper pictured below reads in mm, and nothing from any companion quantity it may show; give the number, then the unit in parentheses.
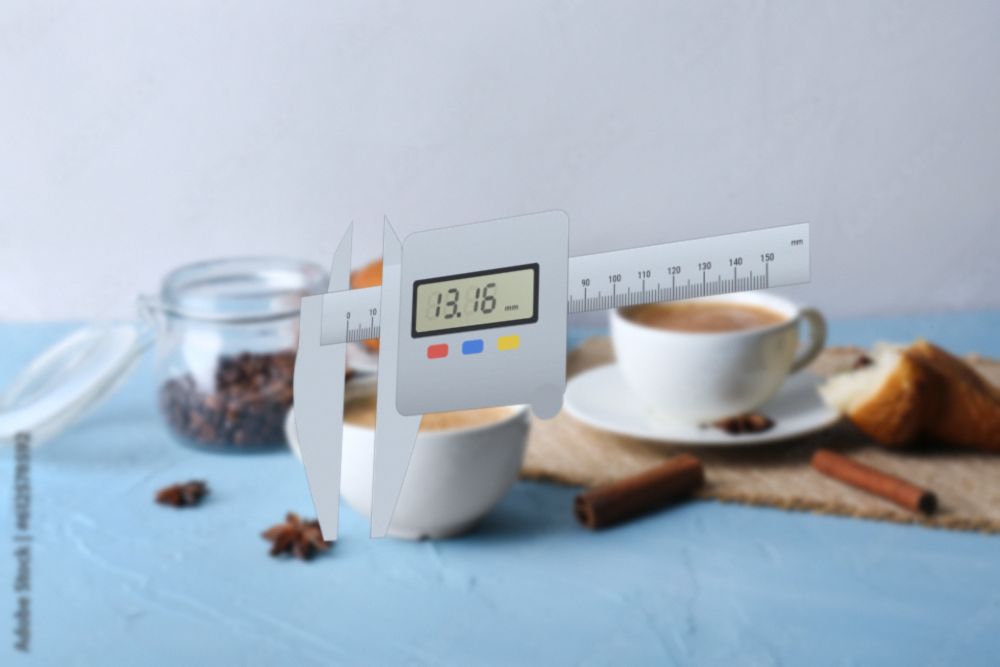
13.16 (mm)
